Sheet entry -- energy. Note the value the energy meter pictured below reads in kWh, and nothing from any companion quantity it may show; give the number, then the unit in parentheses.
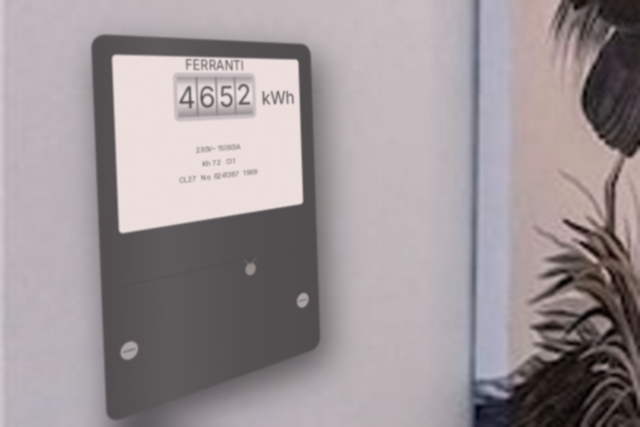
4652 (kWh)
